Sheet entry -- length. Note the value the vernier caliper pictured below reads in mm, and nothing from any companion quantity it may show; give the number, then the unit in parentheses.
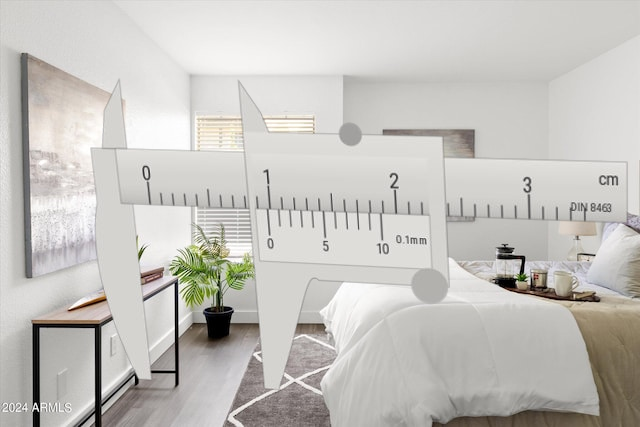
9.8 (mm)
